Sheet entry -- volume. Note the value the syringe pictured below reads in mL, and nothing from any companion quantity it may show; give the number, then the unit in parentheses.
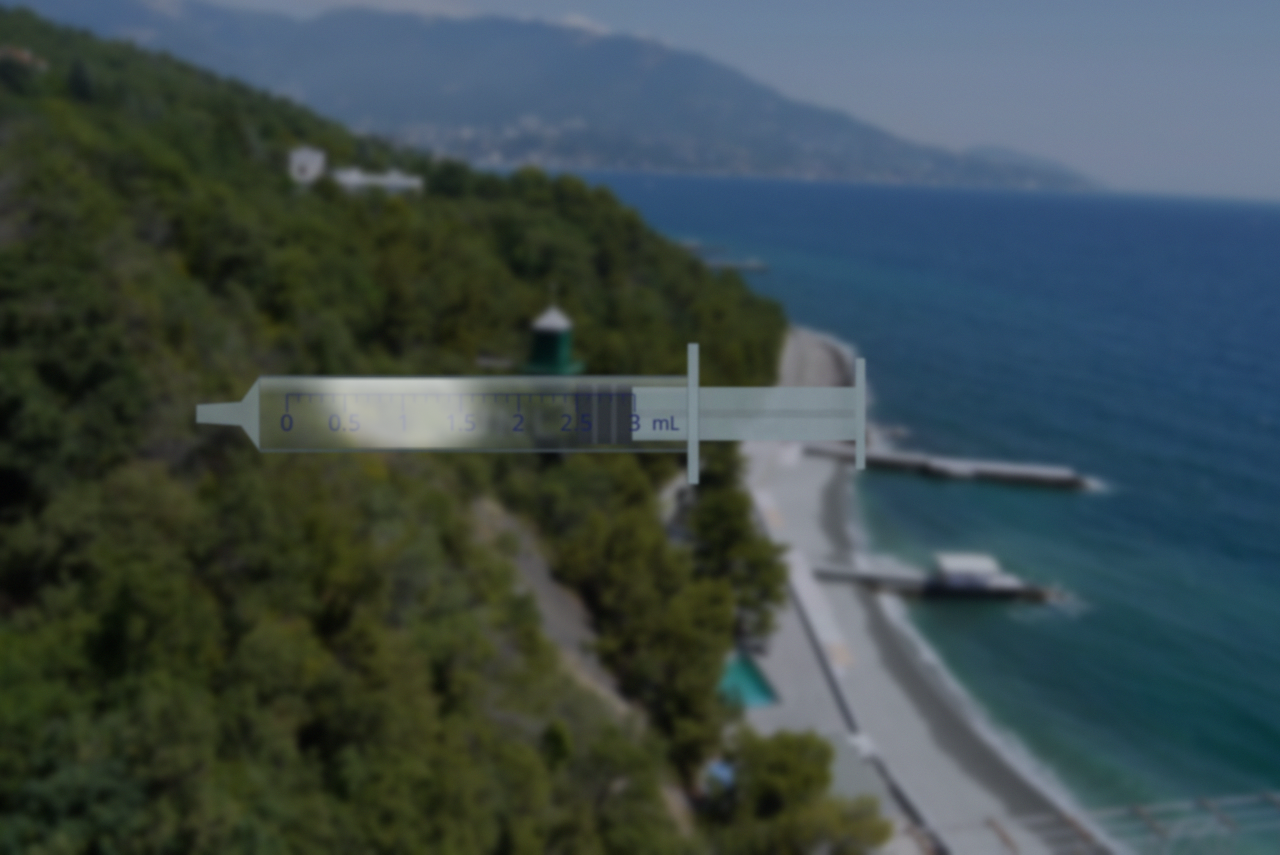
2.5 (mL)
